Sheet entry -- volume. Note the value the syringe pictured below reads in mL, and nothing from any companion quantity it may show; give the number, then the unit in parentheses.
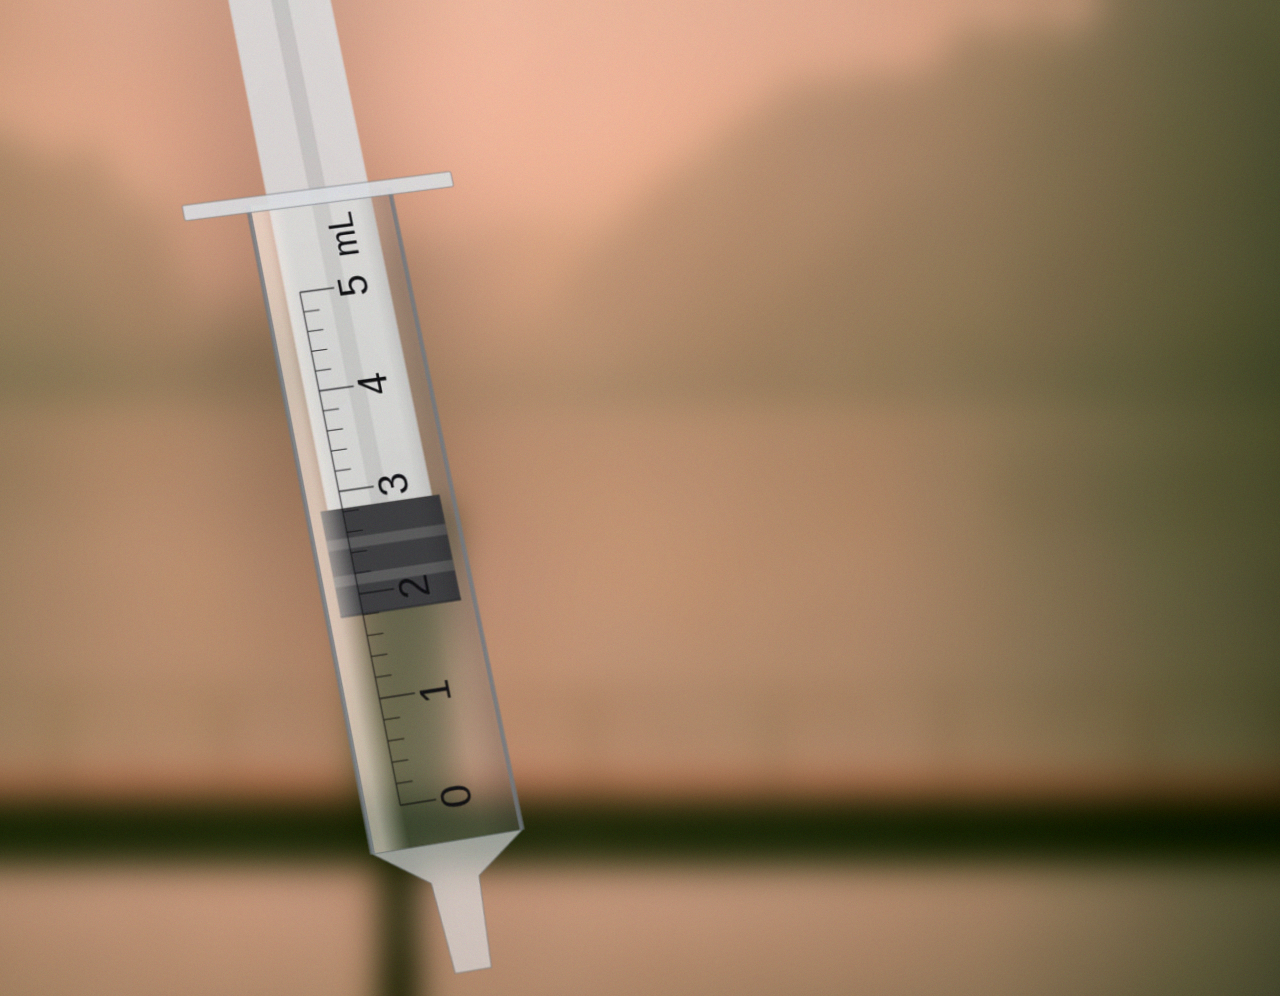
1.8 (mL)
